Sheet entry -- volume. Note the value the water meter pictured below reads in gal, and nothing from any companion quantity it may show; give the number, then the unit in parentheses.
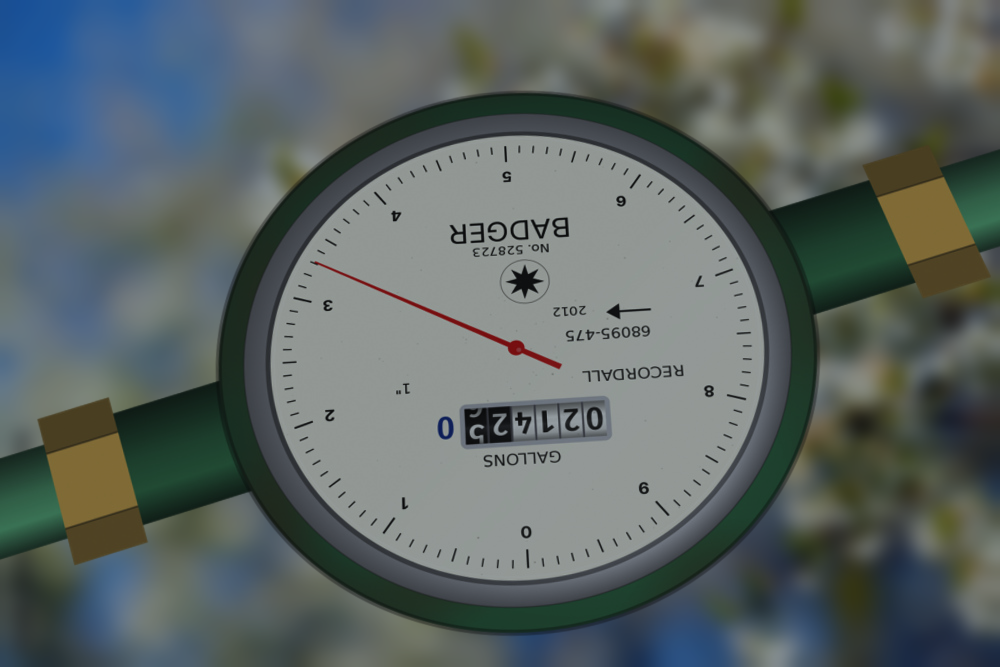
214253.3 (gal)
